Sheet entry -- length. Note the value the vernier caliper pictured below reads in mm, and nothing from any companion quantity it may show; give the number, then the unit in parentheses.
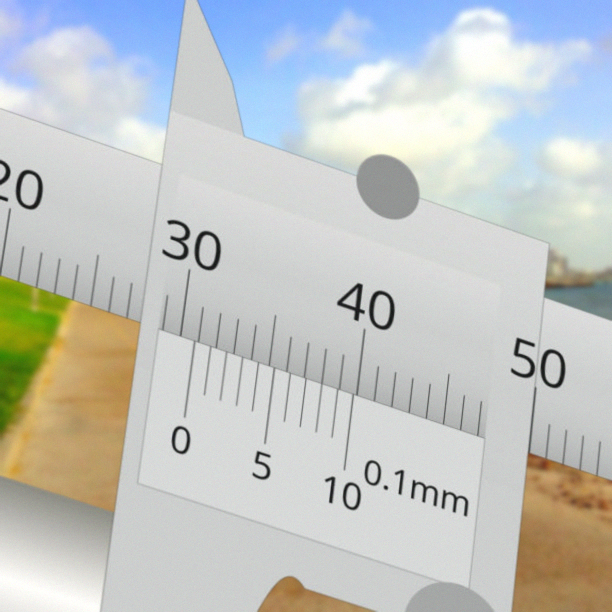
30.8 (mm)
